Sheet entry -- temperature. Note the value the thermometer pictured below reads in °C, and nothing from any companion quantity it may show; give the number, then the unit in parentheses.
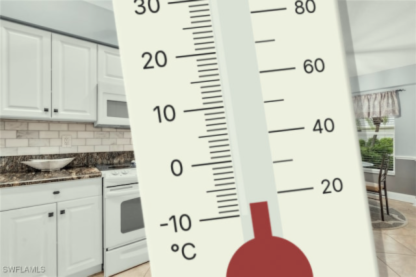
-8 (°C)
